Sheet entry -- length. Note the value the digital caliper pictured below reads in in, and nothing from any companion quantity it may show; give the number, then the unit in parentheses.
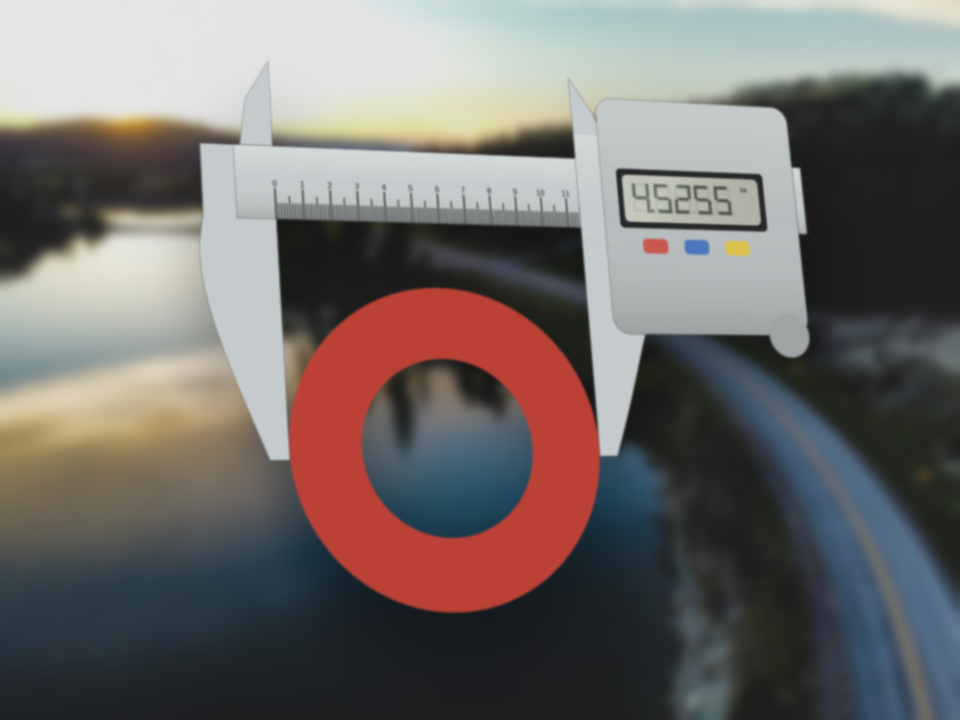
4.5255 (in)
